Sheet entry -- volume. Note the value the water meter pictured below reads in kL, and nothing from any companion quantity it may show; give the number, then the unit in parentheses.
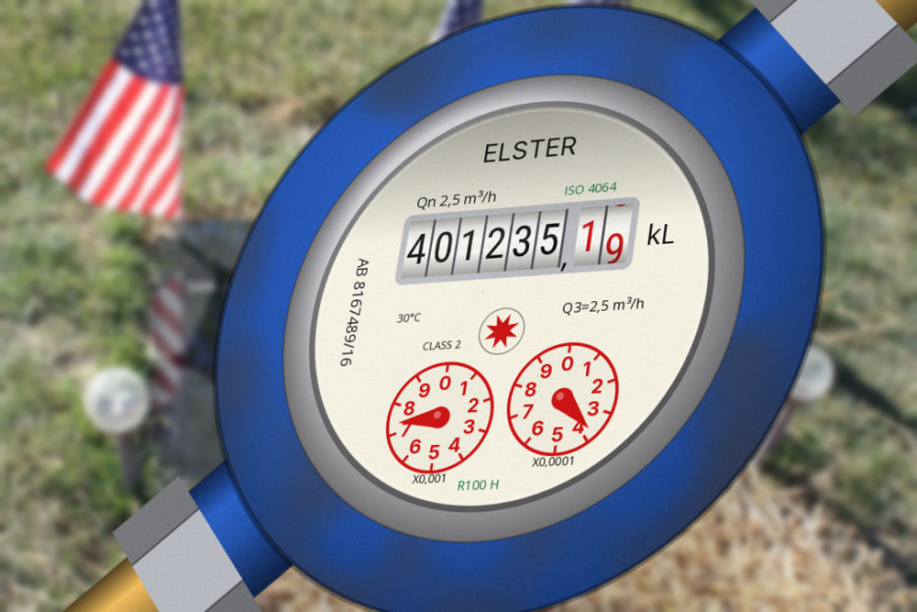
401235.1873 (kL)
